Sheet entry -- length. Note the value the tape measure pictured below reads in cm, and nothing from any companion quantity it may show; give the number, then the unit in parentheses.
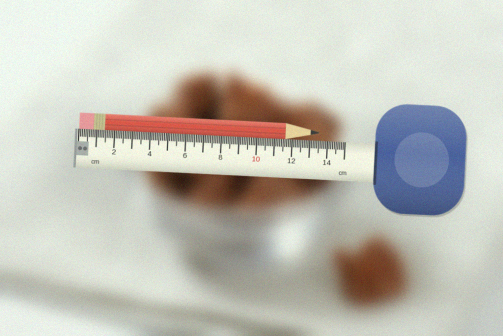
13.5 (cm)
